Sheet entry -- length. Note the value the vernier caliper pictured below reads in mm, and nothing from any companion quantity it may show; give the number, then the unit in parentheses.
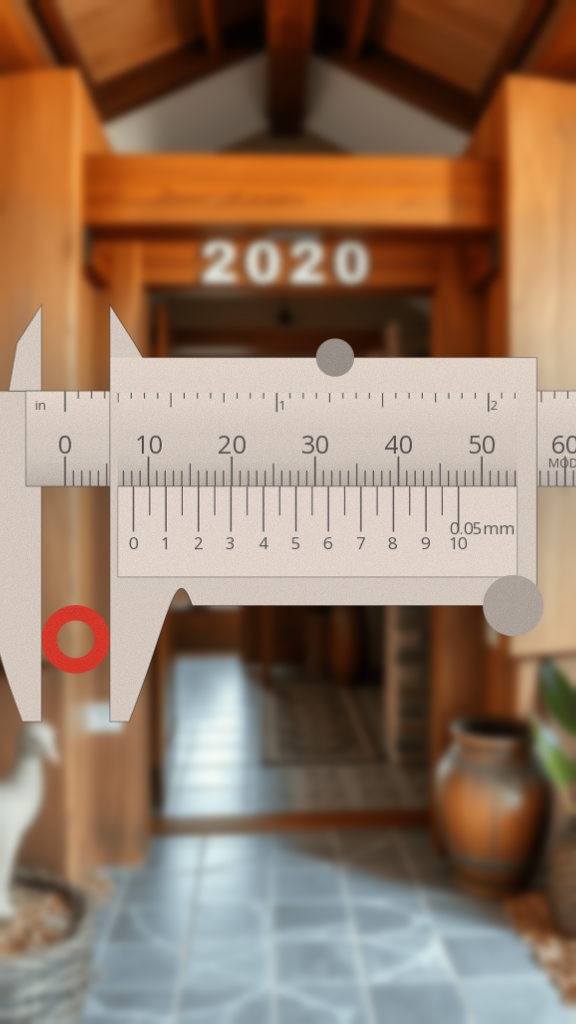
8.2 (mm)
